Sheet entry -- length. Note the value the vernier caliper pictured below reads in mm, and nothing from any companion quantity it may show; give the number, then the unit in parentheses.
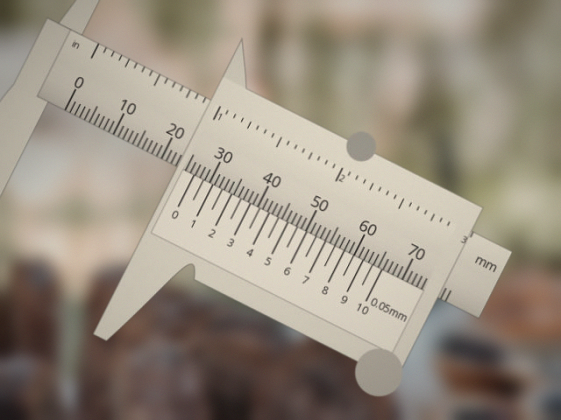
26.8 (mm)
